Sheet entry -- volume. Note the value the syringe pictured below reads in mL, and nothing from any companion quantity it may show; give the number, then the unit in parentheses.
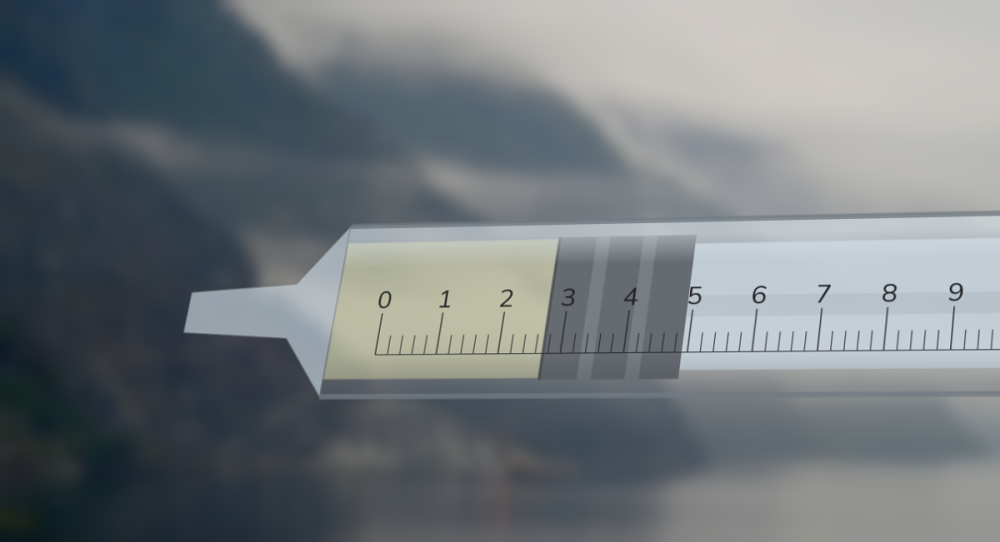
2.7 (mL)
